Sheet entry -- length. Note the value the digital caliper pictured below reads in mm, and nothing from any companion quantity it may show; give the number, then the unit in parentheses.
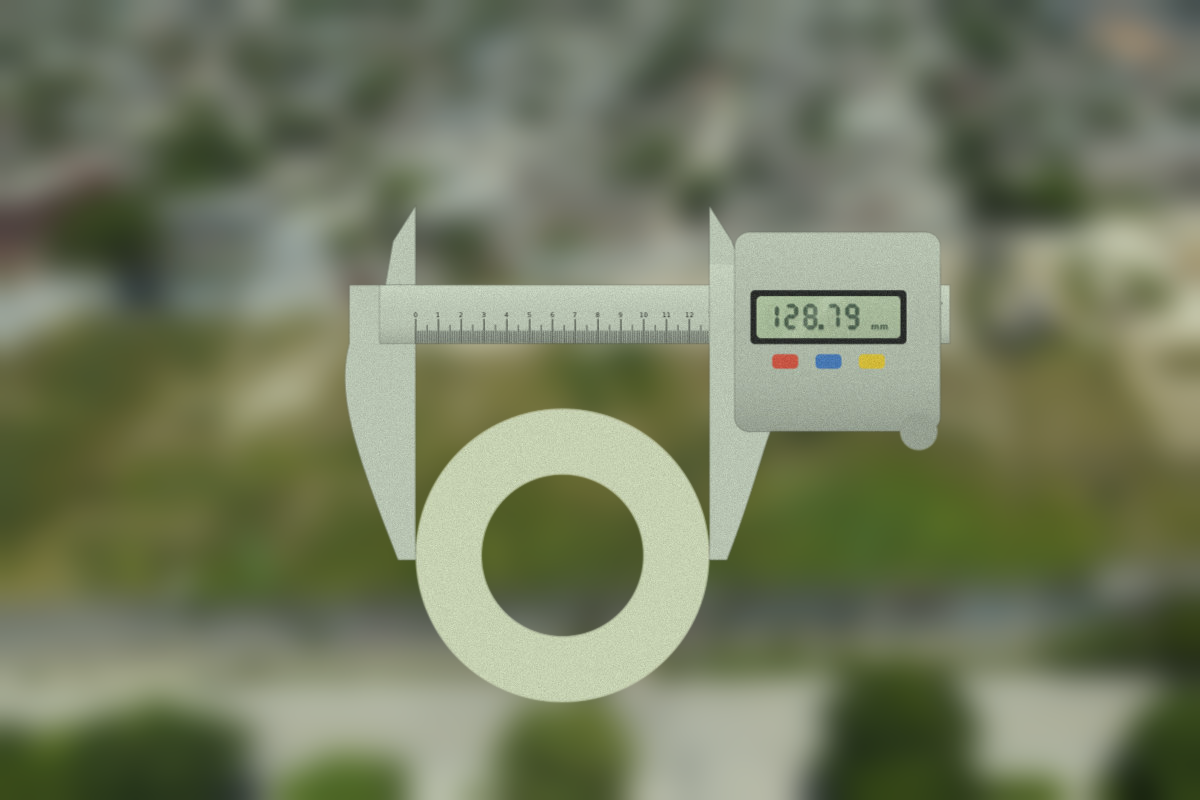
128.79 (mm)
